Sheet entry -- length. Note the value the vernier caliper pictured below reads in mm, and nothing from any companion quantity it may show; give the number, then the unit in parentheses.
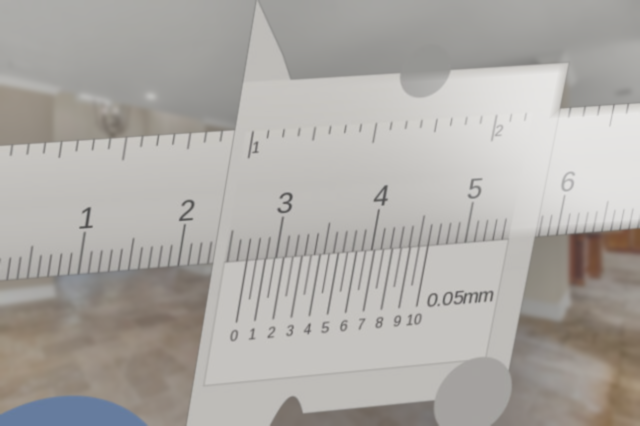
27.0 (mm)
